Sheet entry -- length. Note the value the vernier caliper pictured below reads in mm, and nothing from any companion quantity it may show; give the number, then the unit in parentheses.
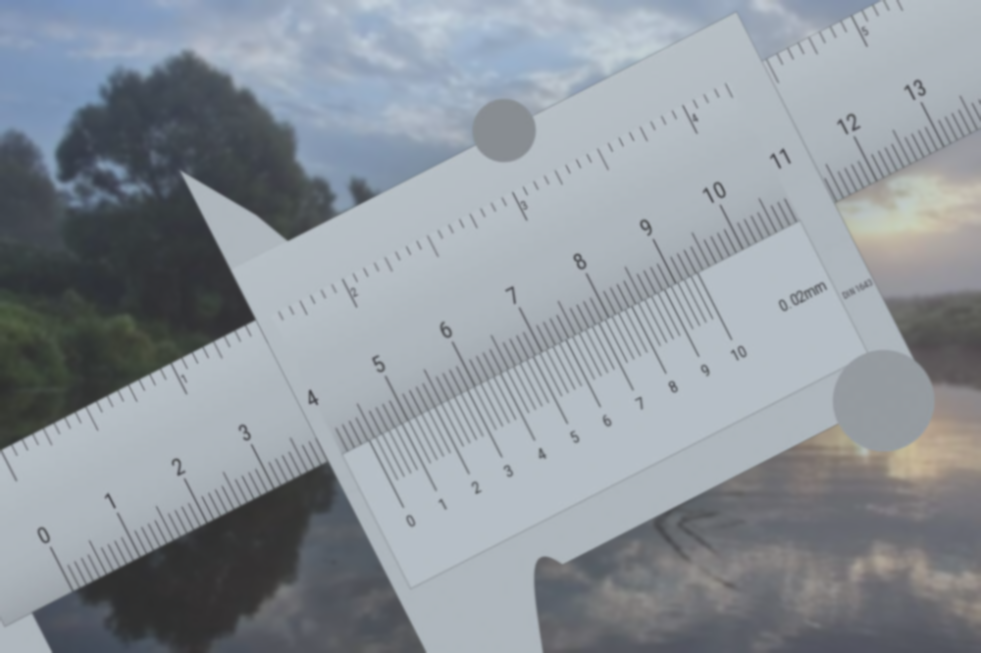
44.2 (mm)
